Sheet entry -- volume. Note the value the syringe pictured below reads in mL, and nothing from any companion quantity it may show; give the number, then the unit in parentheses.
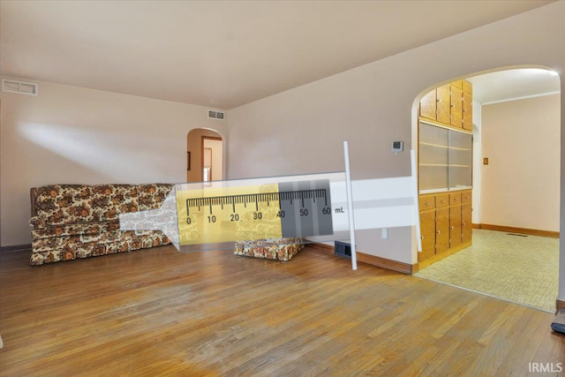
40 (mL)
